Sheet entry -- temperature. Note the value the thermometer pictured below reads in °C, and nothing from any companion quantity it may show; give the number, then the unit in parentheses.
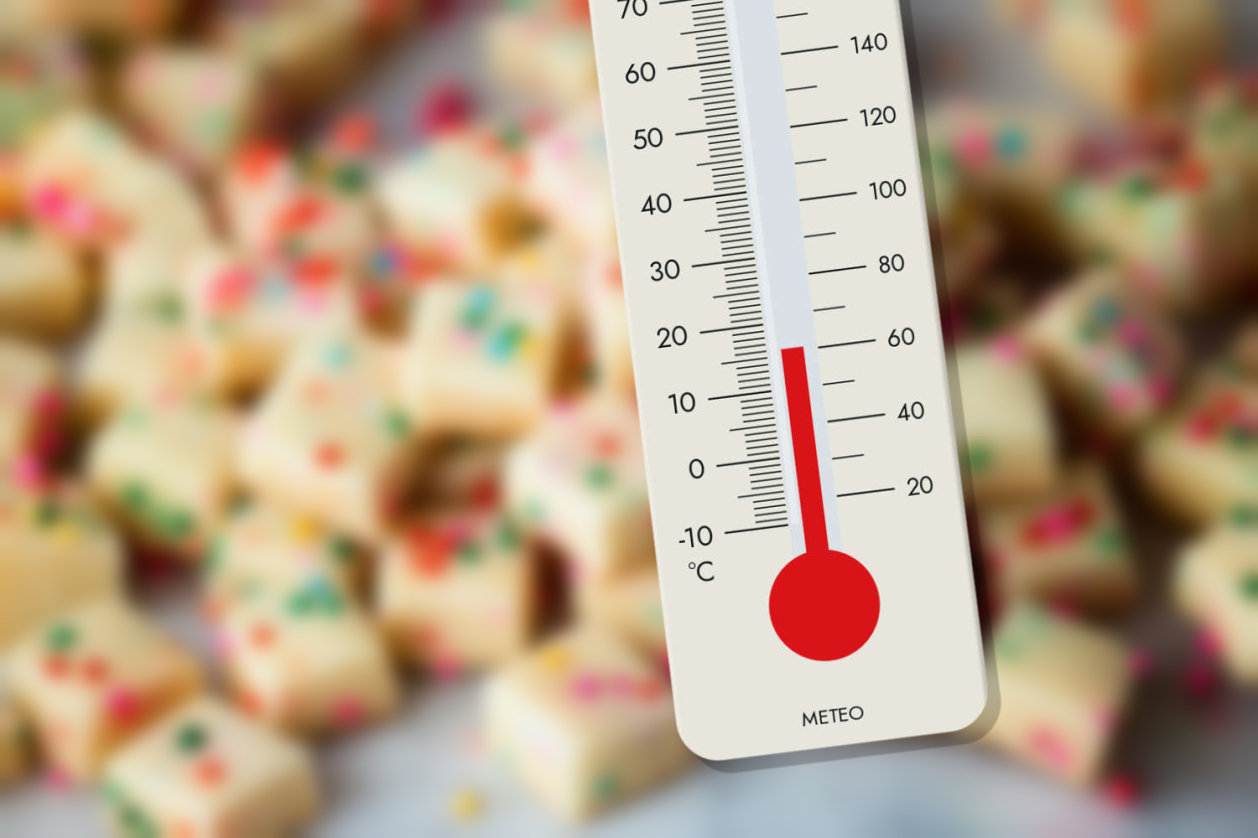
16 (°C)
